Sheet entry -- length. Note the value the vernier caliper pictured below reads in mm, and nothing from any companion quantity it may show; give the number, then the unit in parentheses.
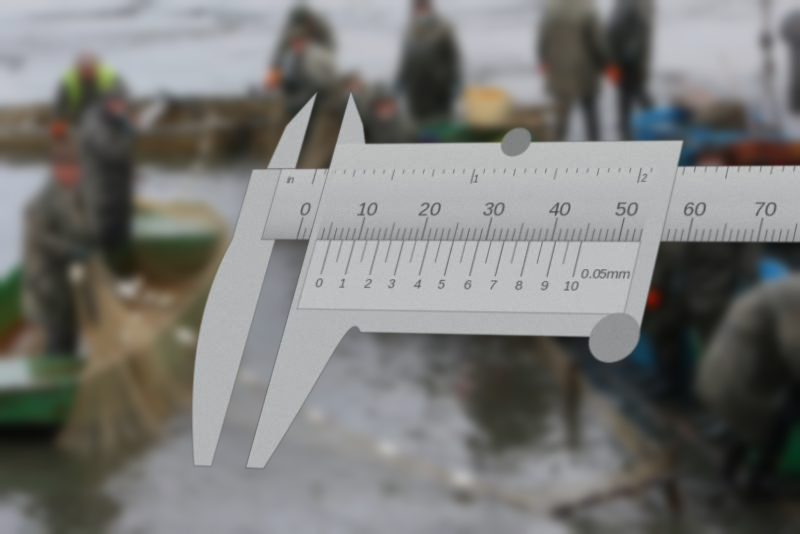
5.5 (mm)
